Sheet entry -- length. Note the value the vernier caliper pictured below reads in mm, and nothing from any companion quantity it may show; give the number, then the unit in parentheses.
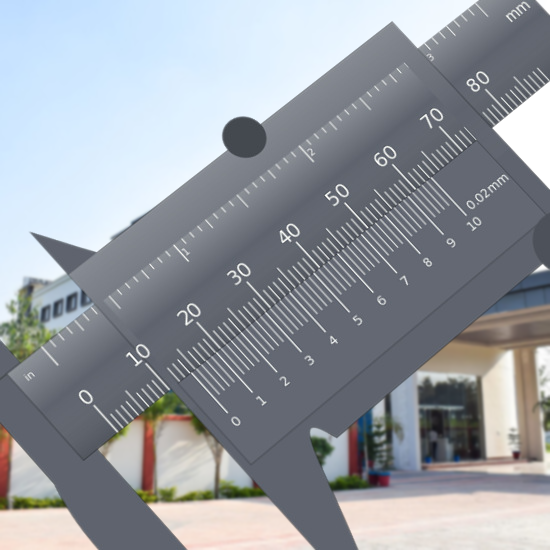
14.2 (mm)
